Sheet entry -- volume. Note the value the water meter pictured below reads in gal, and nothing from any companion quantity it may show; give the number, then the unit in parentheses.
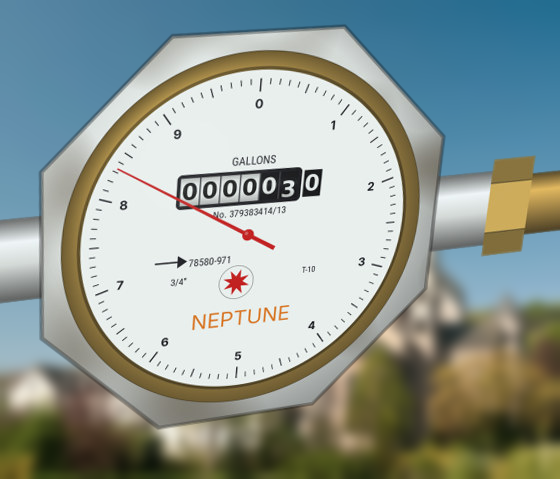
28.3 (gal)
